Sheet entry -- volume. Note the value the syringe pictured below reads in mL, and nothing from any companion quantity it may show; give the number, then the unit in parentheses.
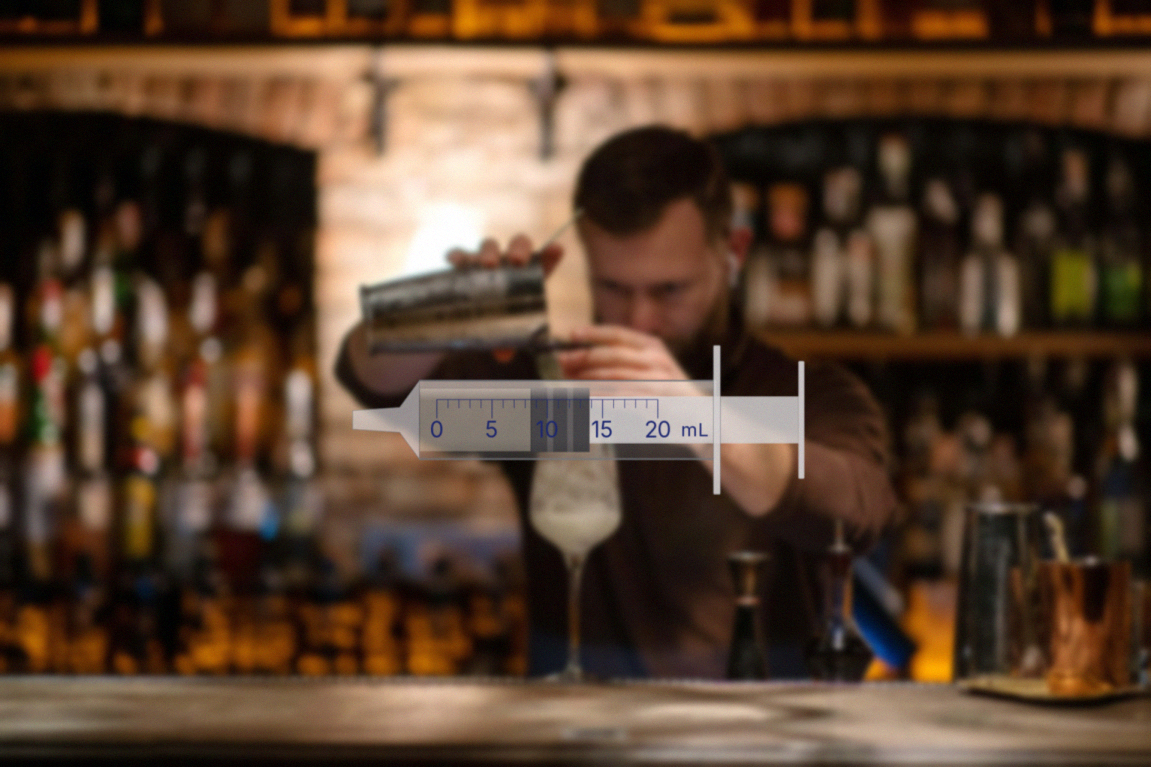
8.5 (mL)
